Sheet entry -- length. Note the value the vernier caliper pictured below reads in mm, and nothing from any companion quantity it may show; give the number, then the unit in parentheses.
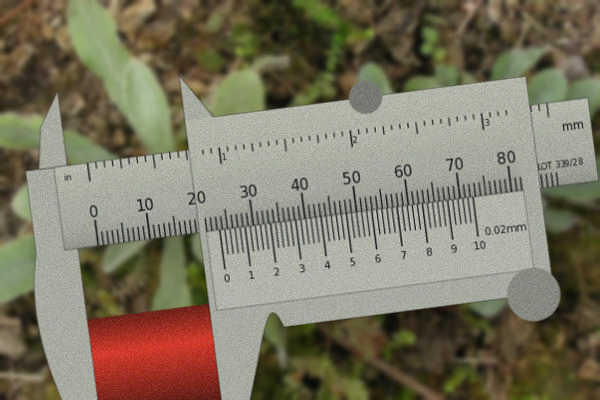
23.5 (mm)
